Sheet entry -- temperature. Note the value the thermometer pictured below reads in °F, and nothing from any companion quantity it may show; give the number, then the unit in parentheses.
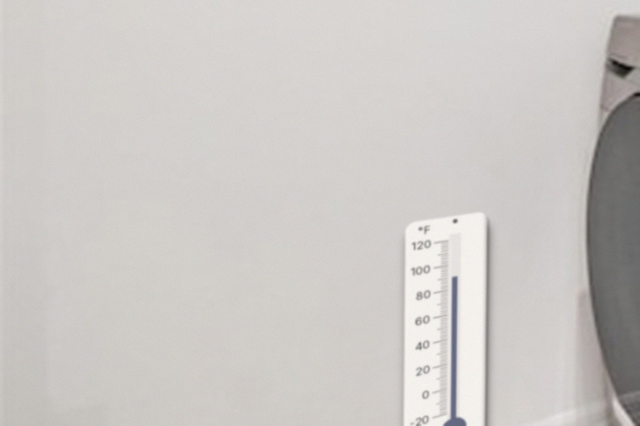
90 (°F)
